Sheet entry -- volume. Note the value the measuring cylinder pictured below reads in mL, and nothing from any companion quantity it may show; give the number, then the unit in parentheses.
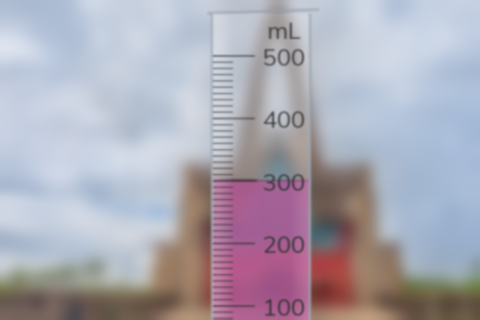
300 (mL)
